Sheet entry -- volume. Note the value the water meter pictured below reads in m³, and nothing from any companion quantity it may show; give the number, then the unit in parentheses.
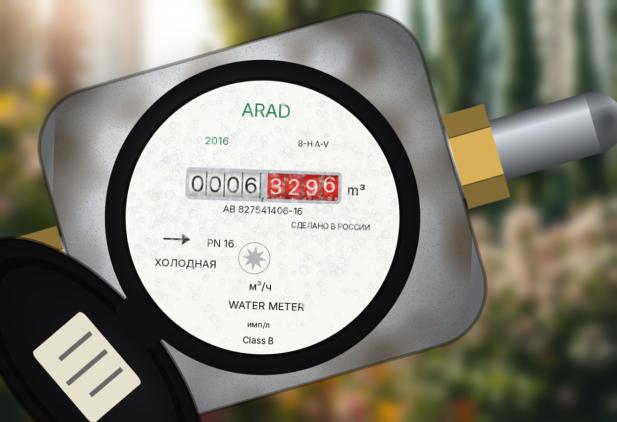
6.3296 (m³)
